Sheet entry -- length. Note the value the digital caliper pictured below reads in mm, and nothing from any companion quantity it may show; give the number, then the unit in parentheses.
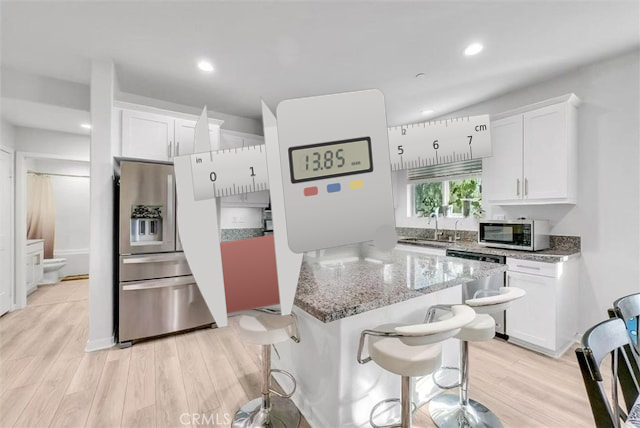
13.85 (mm)
